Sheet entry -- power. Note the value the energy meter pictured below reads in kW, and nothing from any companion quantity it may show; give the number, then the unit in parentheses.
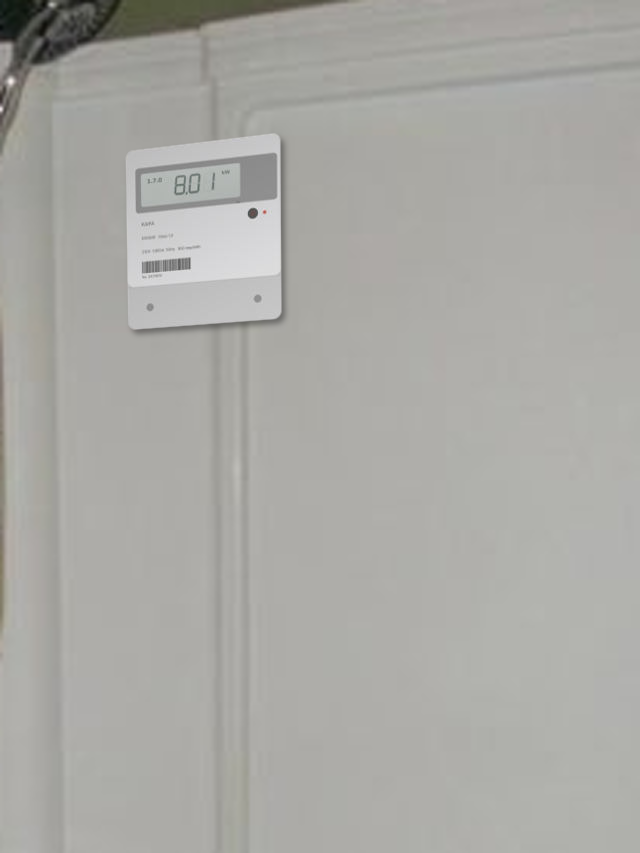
8.01 (kW)
